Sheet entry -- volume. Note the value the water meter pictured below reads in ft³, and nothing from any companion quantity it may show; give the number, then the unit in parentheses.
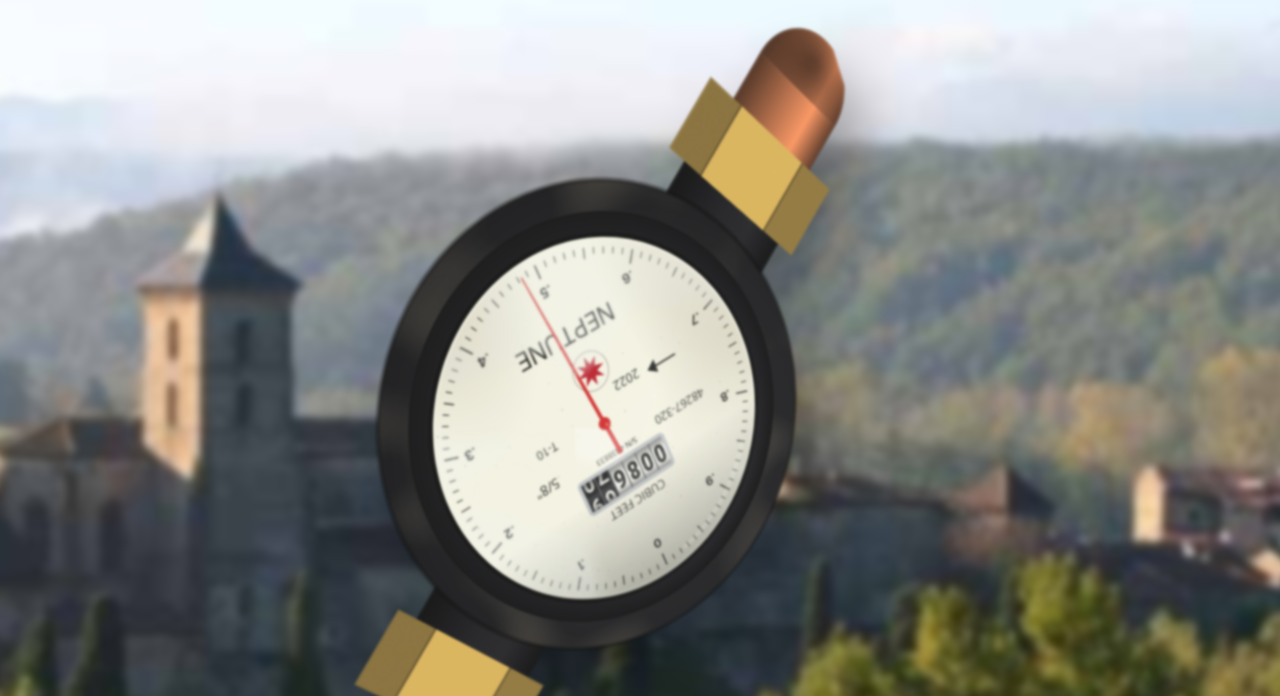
8669.48 (ft³)
